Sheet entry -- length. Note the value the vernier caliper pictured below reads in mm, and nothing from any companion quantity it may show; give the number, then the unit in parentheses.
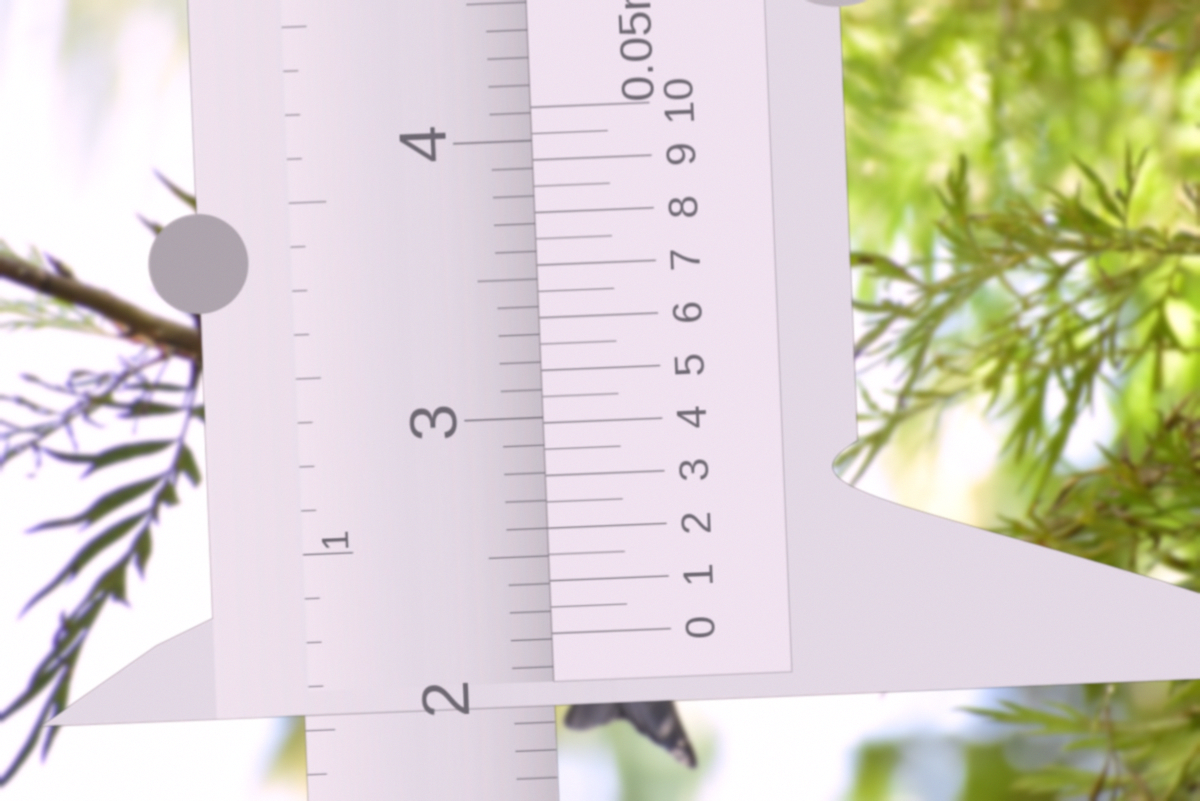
22.2 (mm)
